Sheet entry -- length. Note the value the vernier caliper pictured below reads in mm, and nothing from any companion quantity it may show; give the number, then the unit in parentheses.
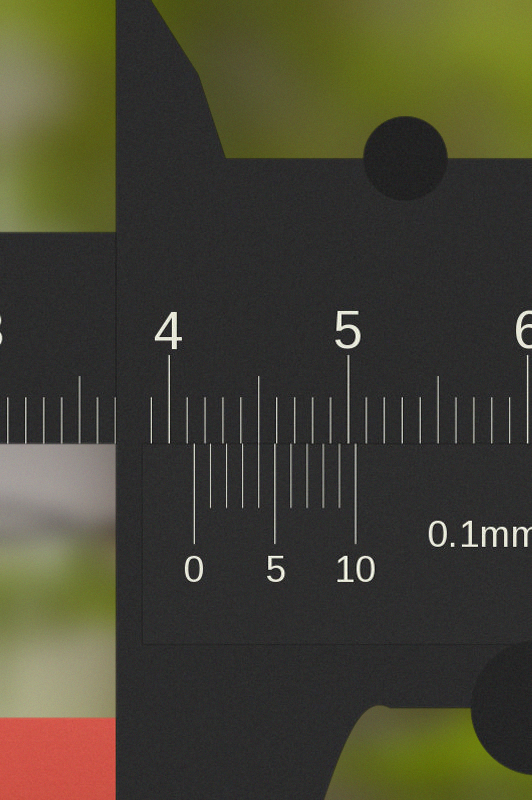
41.4 (mm)
